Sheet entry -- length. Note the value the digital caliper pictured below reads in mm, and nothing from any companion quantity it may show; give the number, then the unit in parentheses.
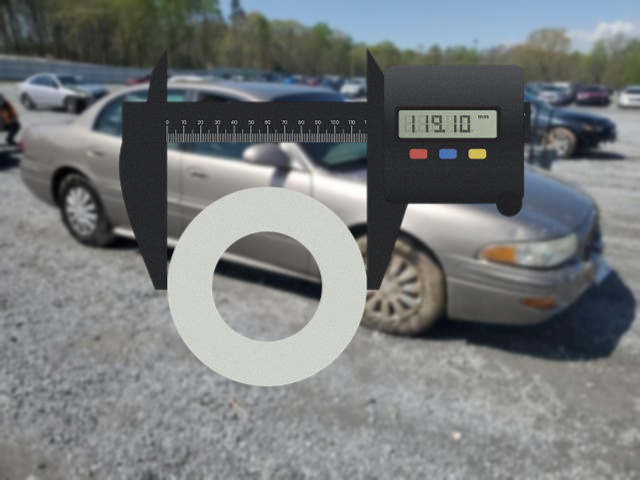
119.10 (mm)
